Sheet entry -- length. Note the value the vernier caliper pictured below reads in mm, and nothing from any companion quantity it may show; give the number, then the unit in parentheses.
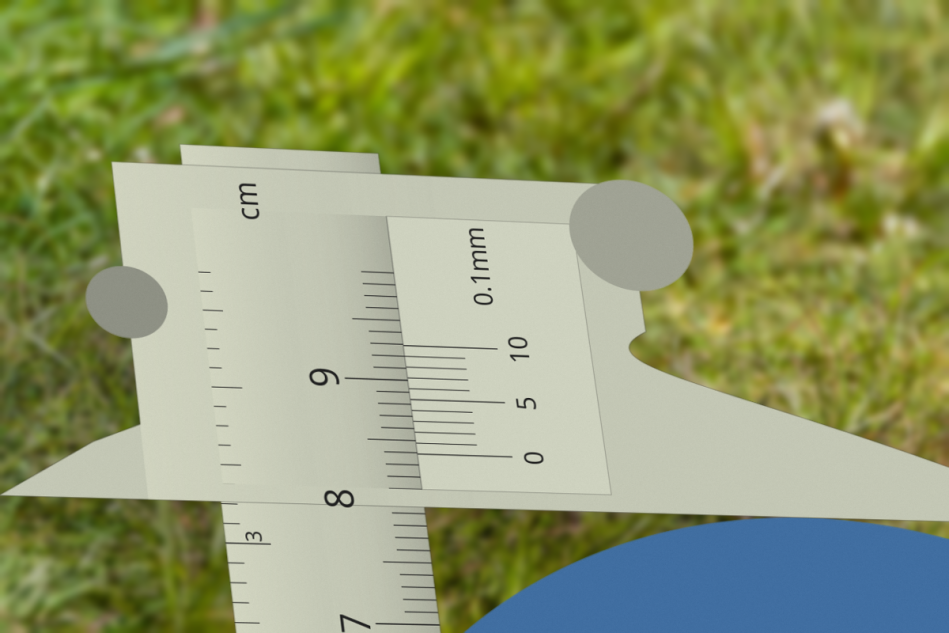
83.9 (mm)
